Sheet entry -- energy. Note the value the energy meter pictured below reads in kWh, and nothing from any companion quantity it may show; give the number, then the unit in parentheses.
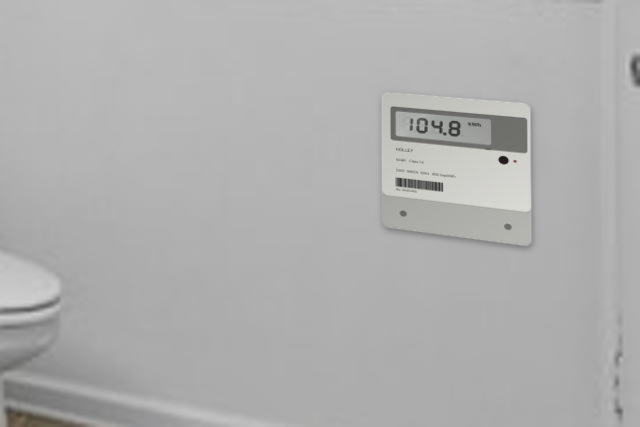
104.8 (kWh)
